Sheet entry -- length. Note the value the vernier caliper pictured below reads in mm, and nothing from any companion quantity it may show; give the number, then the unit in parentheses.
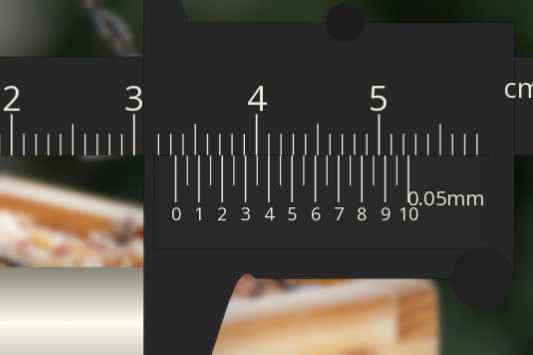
33.4 (mm)
